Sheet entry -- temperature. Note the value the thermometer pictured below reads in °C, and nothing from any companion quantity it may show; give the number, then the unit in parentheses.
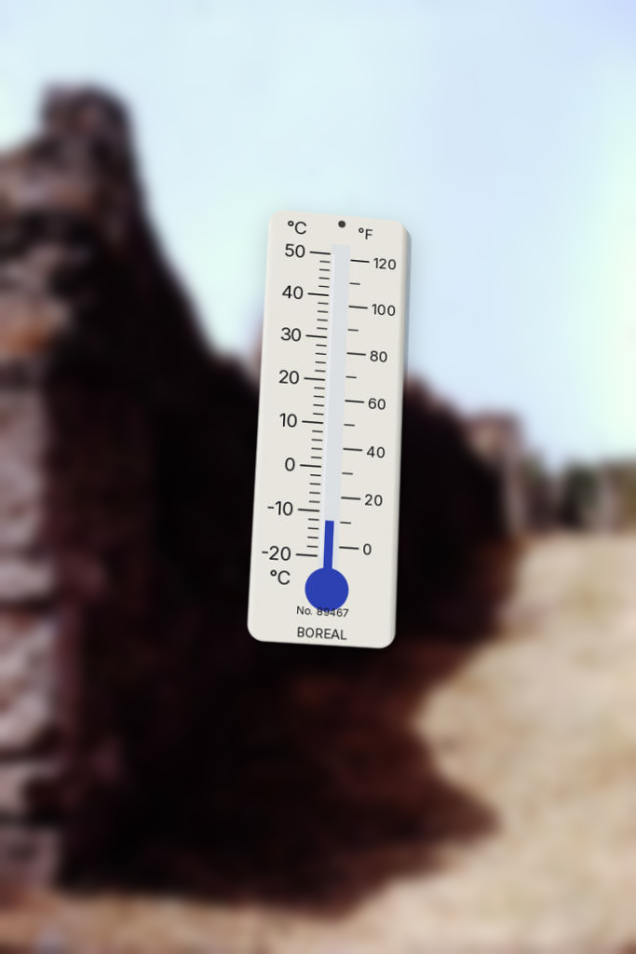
-12 (°C)
